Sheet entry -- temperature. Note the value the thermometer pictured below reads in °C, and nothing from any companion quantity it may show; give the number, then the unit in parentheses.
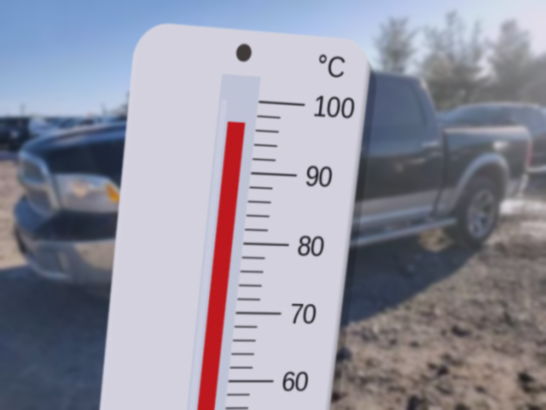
97 (°C)
